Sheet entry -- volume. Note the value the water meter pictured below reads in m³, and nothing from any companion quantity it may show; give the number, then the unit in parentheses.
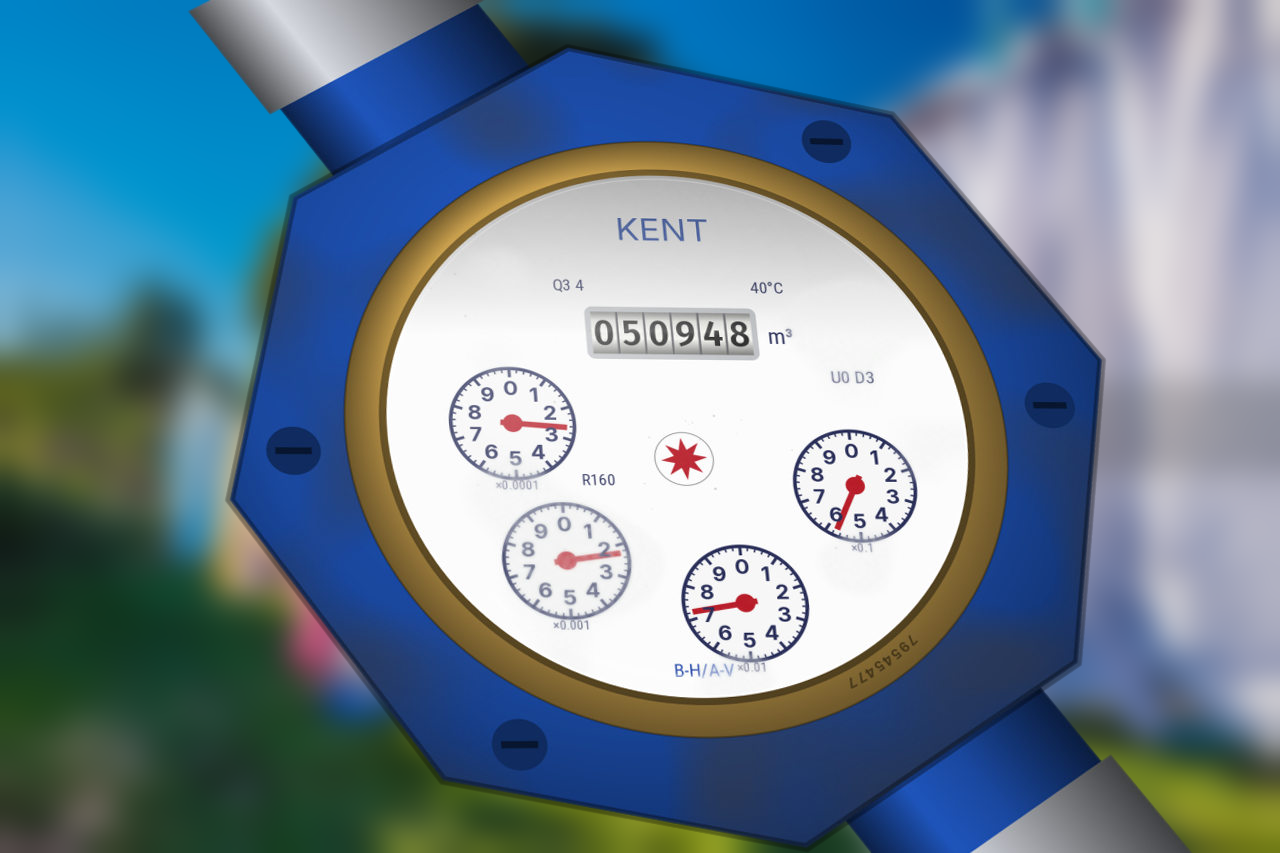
50948.5722 (m³)
